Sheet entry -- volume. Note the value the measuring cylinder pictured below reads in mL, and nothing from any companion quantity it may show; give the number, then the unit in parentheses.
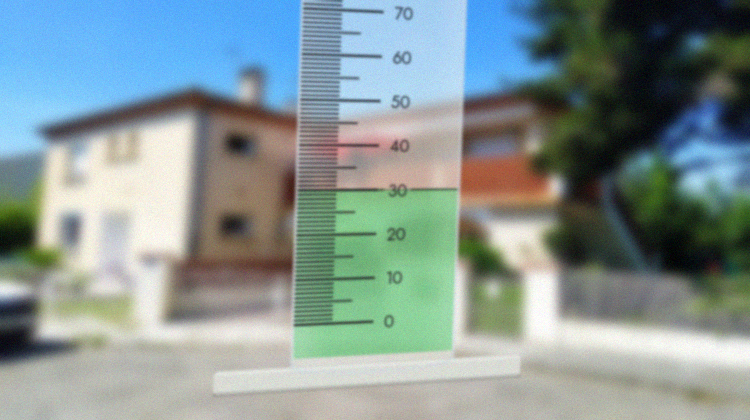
30 (mL)
